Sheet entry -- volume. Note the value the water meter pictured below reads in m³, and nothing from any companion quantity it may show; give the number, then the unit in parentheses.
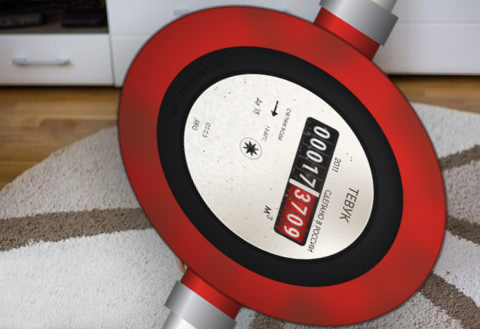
17.3709 (m³)
